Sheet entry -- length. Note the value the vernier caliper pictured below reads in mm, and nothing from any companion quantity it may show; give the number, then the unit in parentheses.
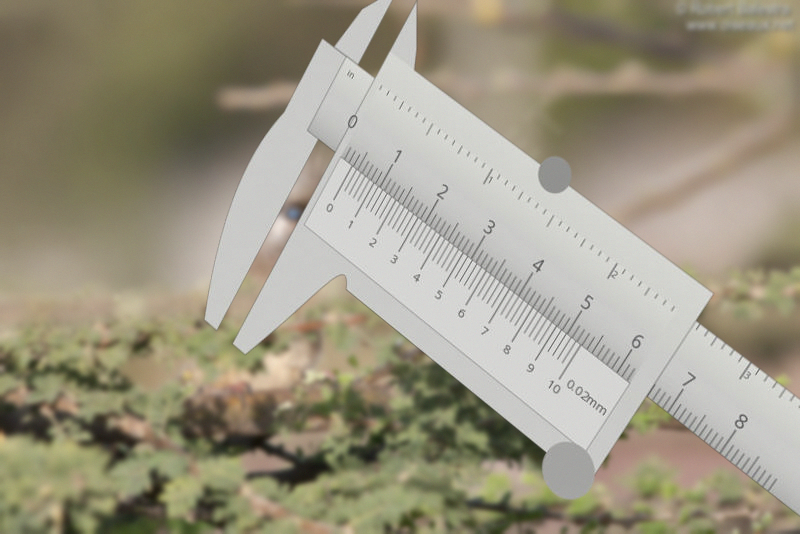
3.8 (mm)
